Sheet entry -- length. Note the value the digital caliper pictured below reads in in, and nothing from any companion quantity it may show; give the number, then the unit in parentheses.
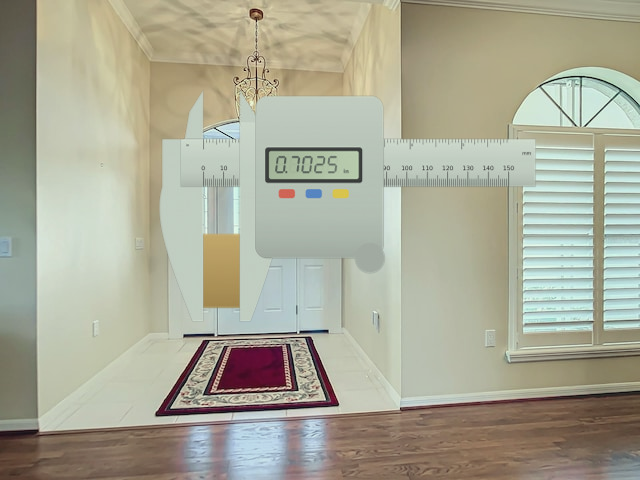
0.7025 (in)
